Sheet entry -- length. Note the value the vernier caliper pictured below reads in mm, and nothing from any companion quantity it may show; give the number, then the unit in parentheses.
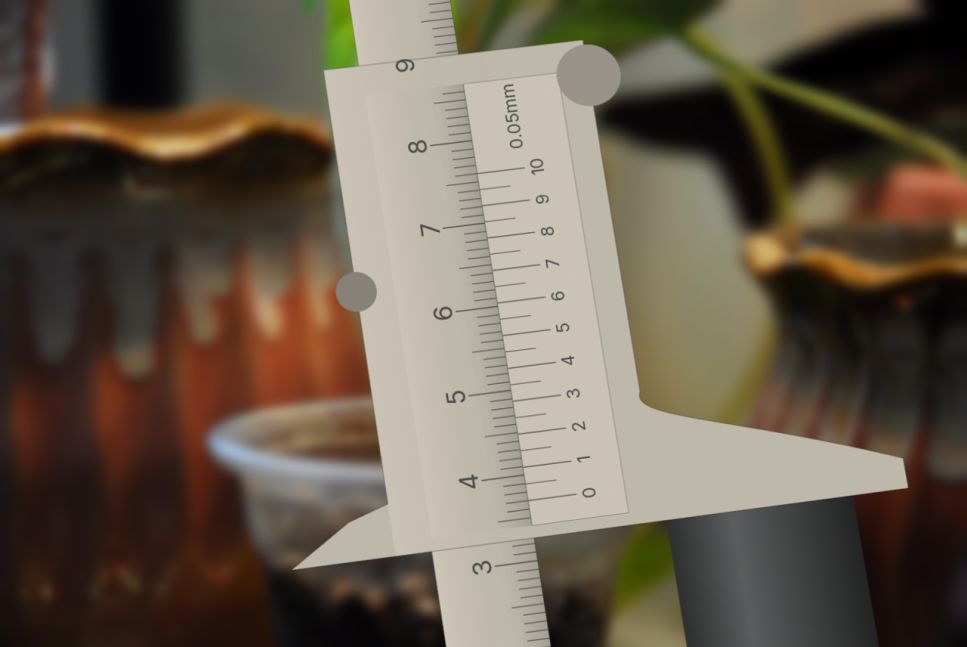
37.0 (mm)
